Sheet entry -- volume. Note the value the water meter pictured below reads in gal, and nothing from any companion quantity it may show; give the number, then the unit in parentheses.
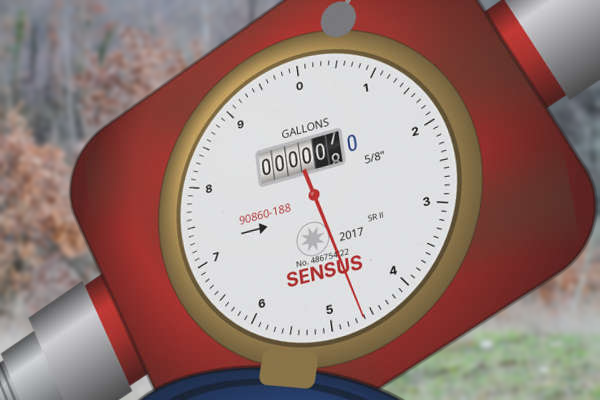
74.6 (gal)
